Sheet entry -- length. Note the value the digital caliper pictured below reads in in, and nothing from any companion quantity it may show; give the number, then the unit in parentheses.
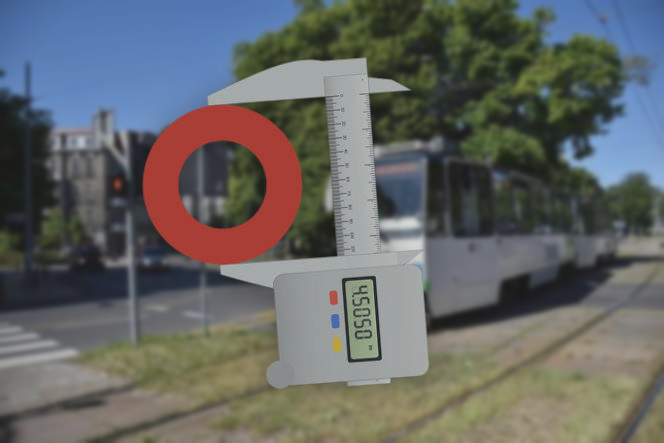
4.5050 (in)
